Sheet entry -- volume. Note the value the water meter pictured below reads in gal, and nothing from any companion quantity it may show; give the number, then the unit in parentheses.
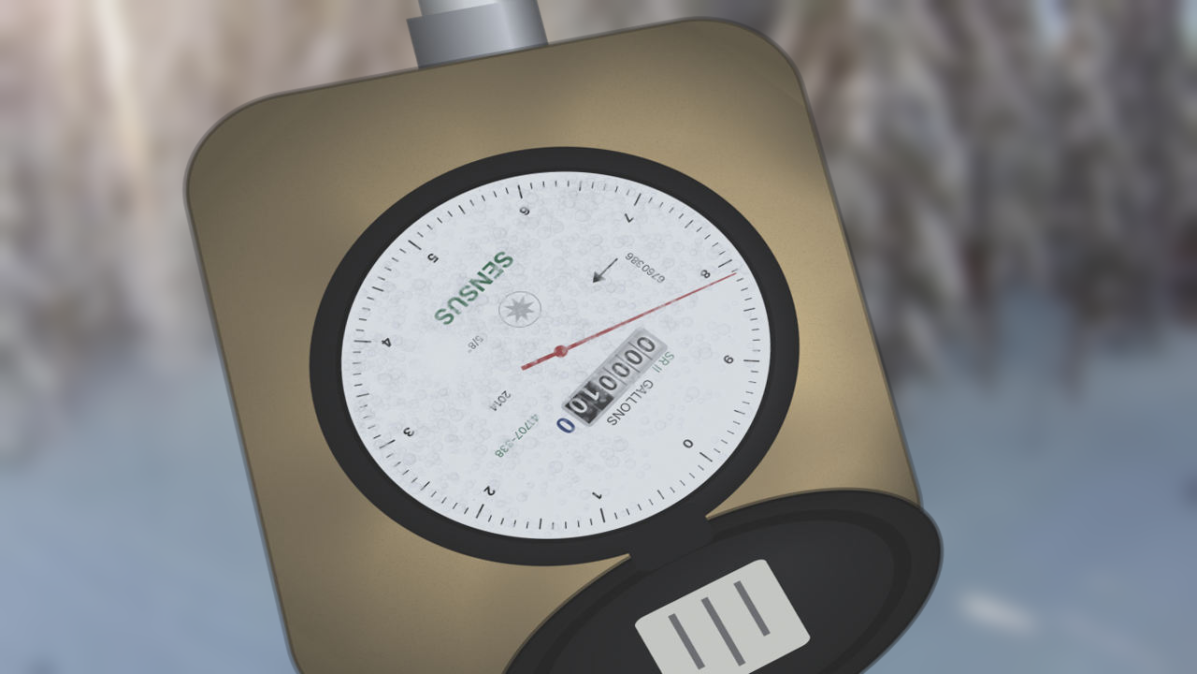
98.1 (gal)
